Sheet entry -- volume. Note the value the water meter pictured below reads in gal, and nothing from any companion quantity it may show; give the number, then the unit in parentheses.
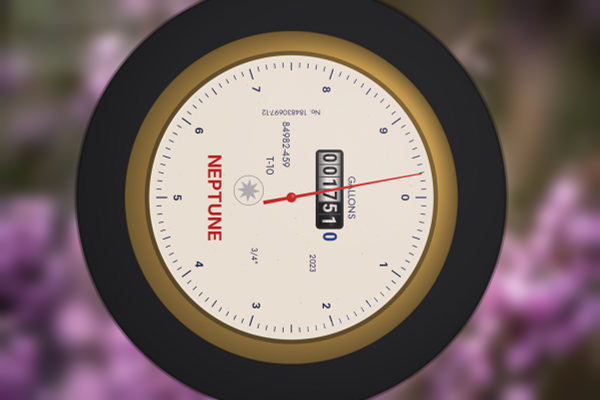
17509.7 (gal)
